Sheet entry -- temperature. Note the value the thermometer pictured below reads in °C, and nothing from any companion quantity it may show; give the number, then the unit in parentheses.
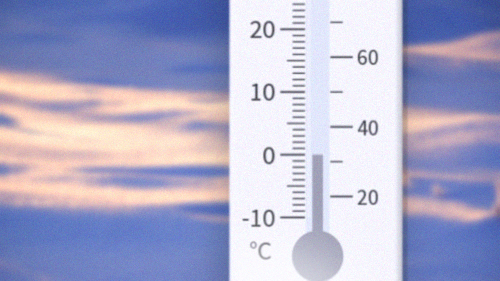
0 (°C)
